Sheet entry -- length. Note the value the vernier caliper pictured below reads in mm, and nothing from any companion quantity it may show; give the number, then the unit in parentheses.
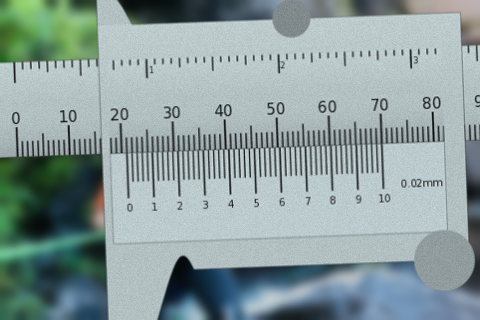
21.0 (mm)
